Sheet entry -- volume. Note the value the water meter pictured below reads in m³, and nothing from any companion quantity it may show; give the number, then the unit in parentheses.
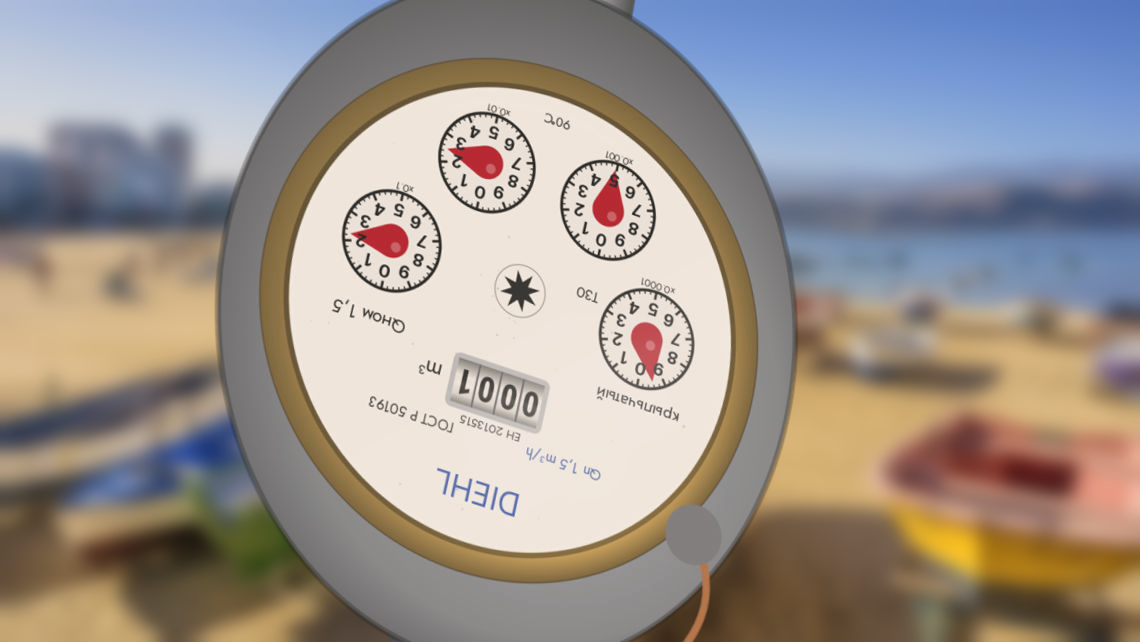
1.2249 (m³)
